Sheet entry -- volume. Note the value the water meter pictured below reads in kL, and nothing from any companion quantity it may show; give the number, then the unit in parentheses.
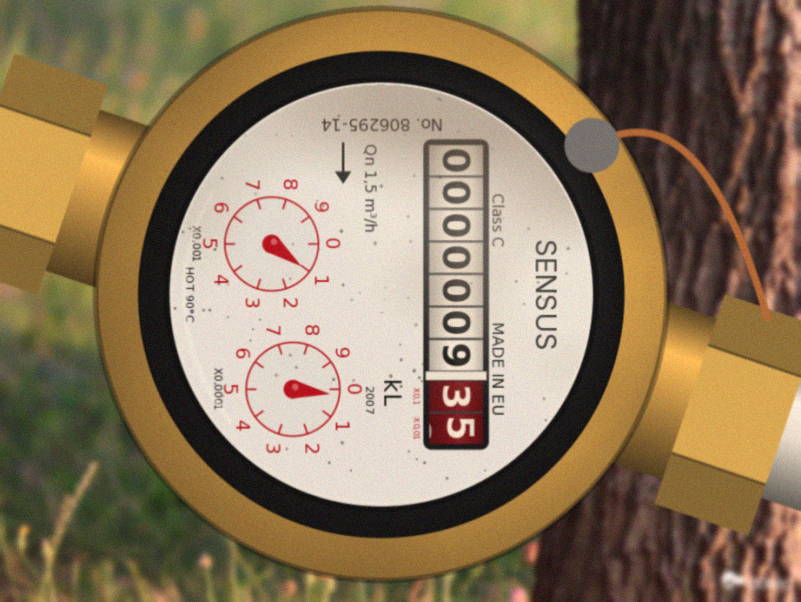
9.3510 (kL)
